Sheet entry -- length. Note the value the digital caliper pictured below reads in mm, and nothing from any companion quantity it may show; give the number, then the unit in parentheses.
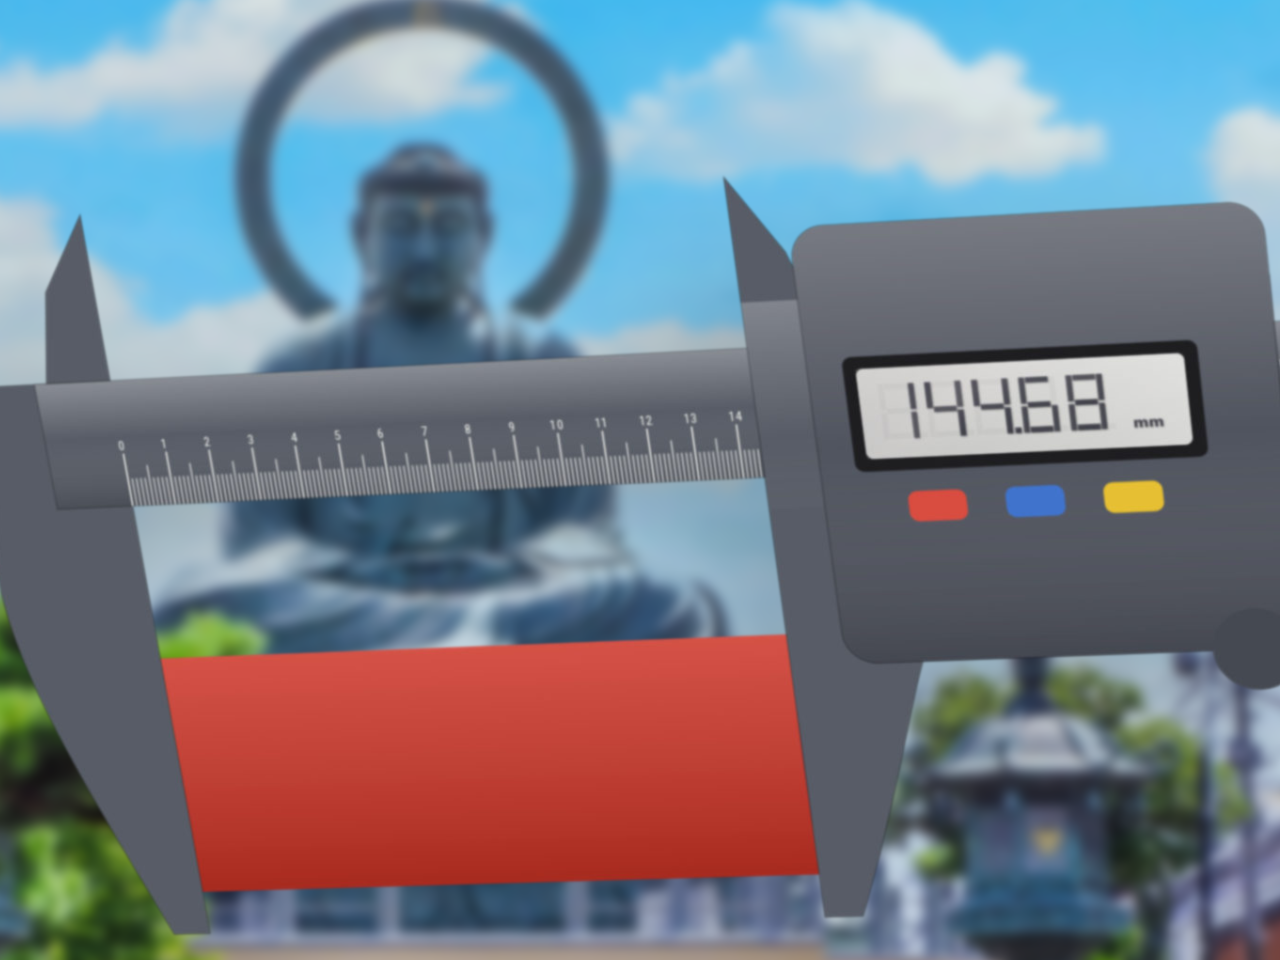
144.68 (mm)
